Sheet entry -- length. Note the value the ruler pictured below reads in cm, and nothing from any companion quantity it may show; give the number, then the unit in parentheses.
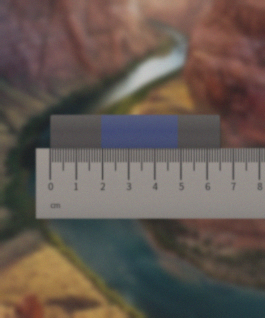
6.5 (cm)
